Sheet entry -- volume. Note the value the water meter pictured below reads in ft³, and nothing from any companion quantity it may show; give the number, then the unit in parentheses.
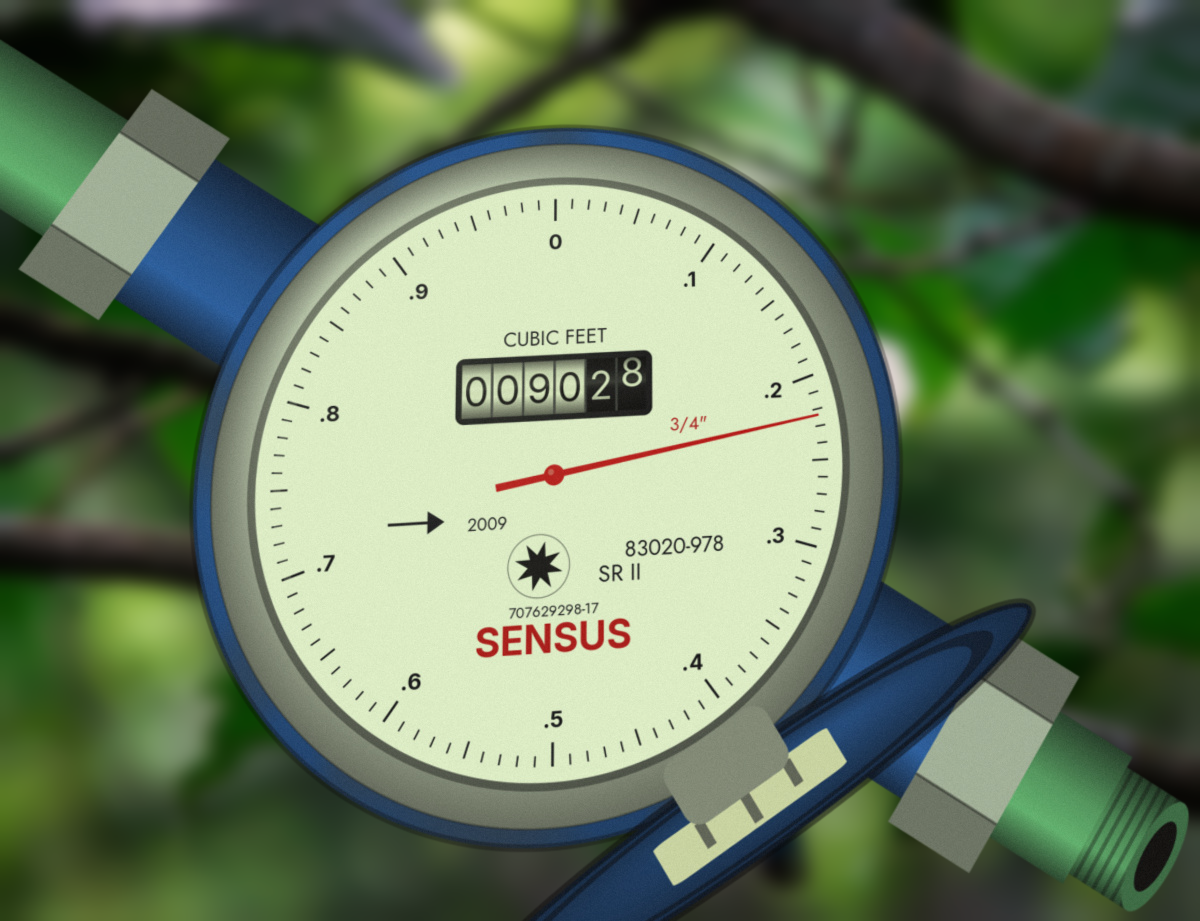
9028.22 (ft³)
